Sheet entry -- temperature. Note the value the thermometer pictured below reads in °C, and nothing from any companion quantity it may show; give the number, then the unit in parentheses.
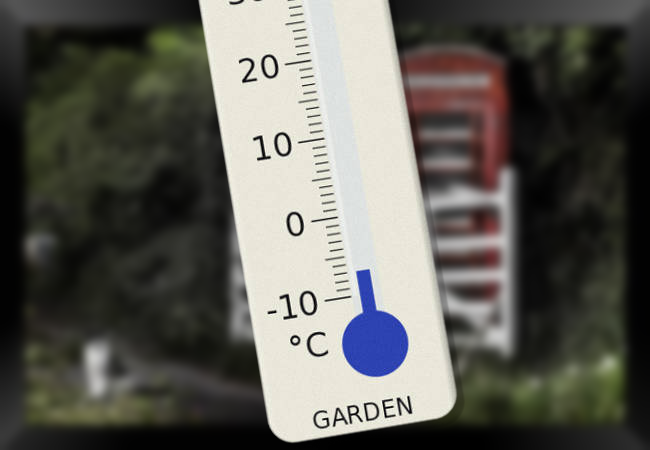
-7 (°C)
